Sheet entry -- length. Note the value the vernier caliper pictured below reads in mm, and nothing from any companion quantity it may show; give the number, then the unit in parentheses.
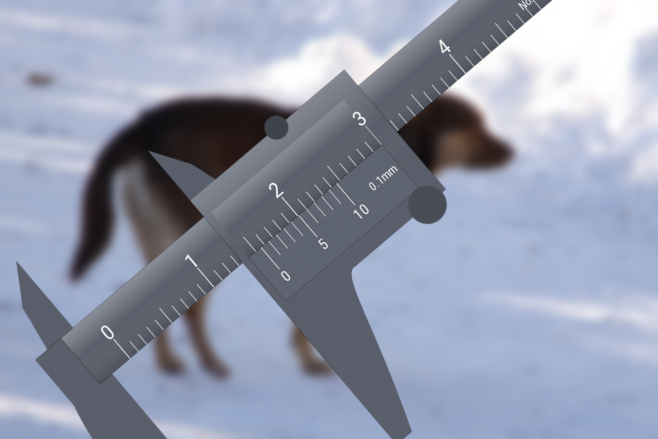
15.6 (mm)
